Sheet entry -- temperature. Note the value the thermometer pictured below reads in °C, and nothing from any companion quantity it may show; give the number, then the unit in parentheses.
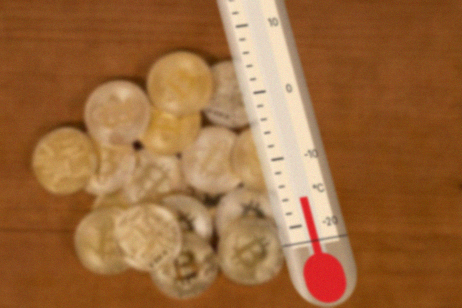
-16 (°C)
